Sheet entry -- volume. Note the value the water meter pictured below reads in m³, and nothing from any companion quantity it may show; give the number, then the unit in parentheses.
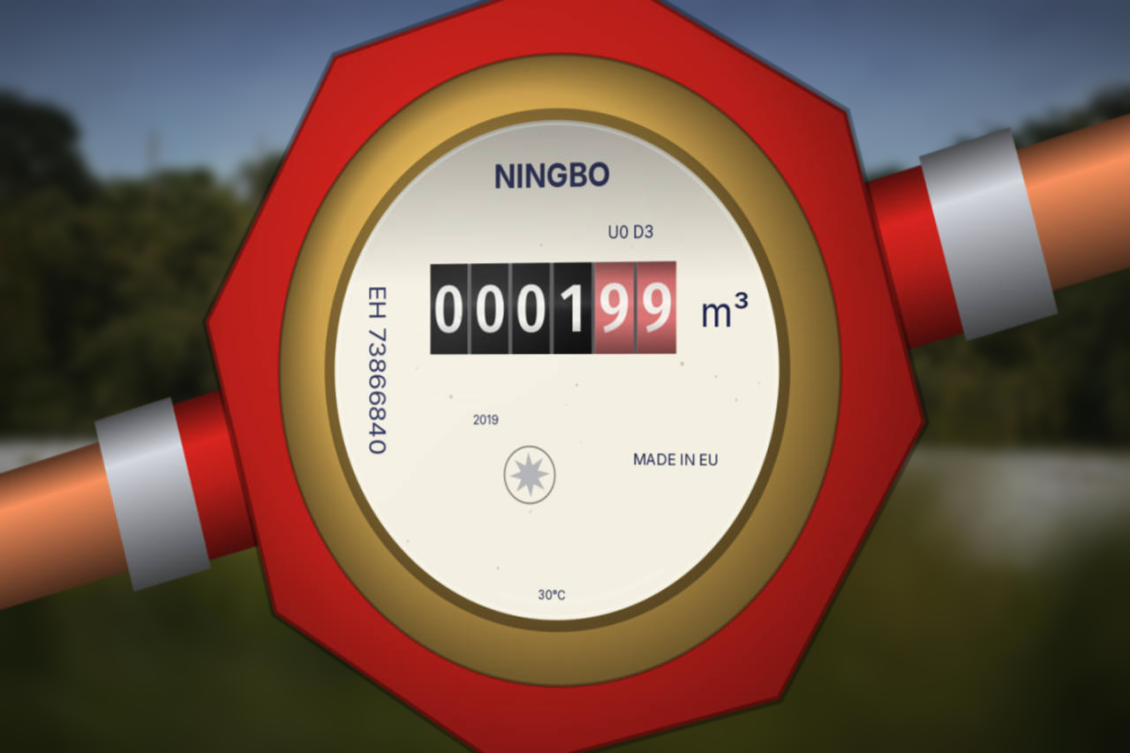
1.99 (m³)
